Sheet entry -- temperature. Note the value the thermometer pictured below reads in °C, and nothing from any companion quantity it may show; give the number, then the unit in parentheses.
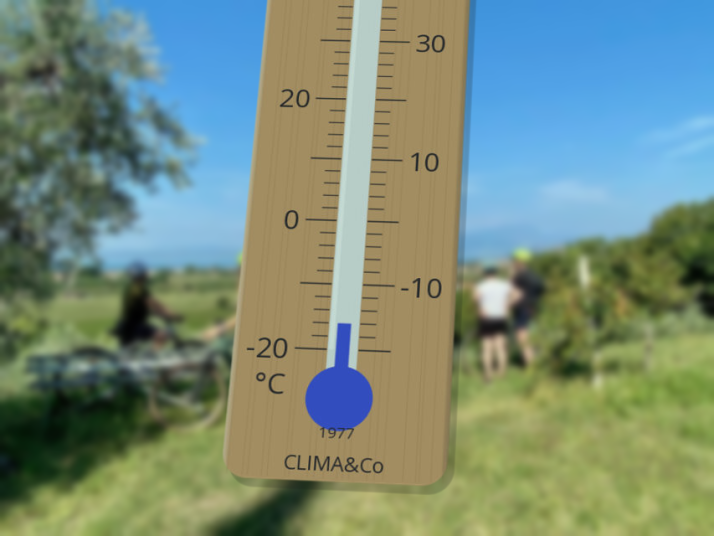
-16 (°C)
